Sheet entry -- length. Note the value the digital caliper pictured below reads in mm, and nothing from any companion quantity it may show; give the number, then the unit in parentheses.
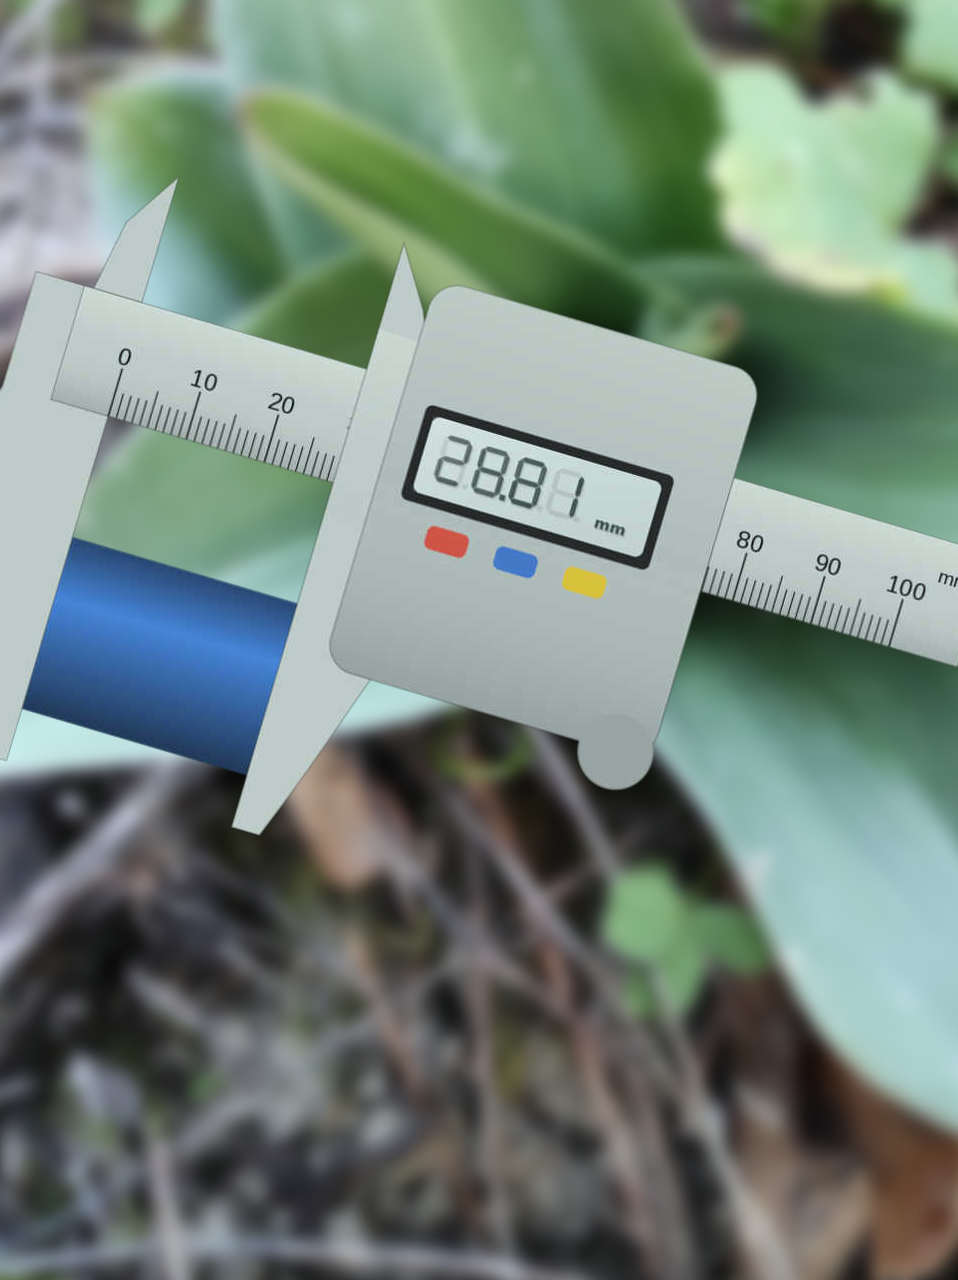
28.81 (mm)
